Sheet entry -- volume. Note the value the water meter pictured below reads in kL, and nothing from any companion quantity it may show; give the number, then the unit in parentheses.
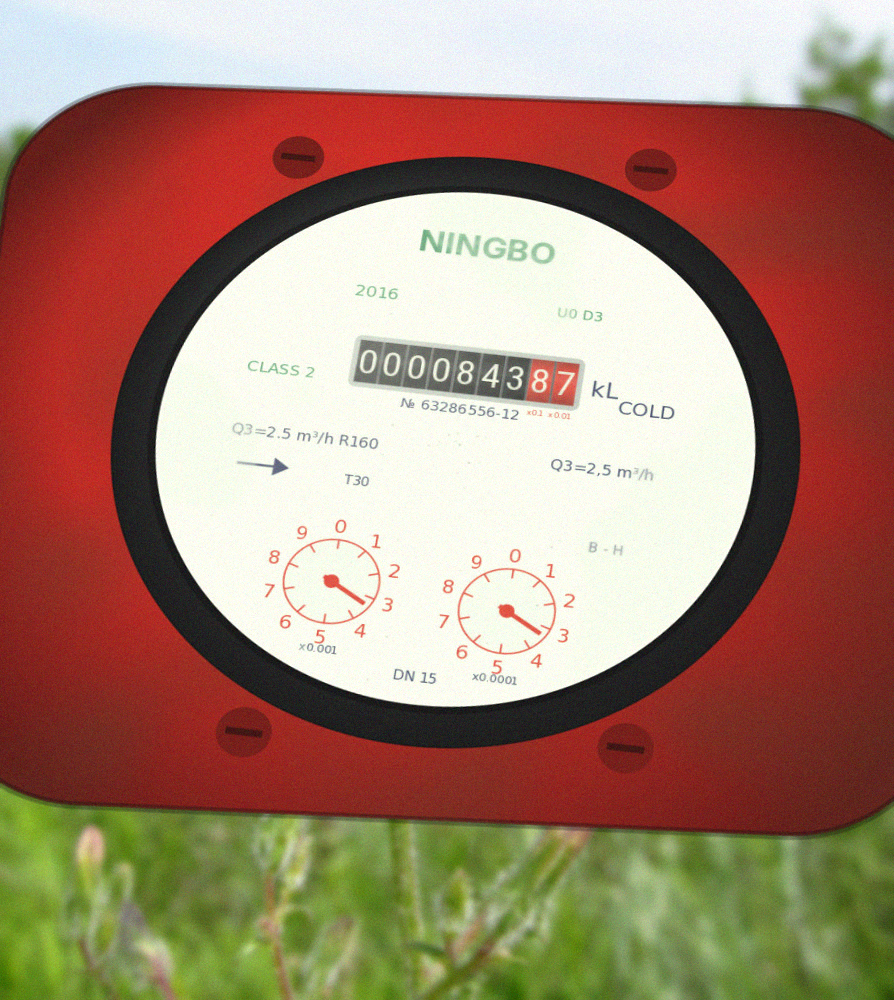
843.8733 (kL)
